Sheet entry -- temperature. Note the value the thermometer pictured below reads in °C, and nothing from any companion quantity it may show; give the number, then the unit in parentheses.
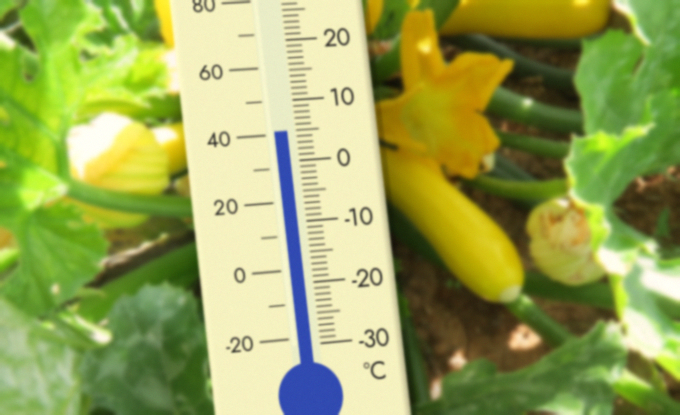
5 (°C)
